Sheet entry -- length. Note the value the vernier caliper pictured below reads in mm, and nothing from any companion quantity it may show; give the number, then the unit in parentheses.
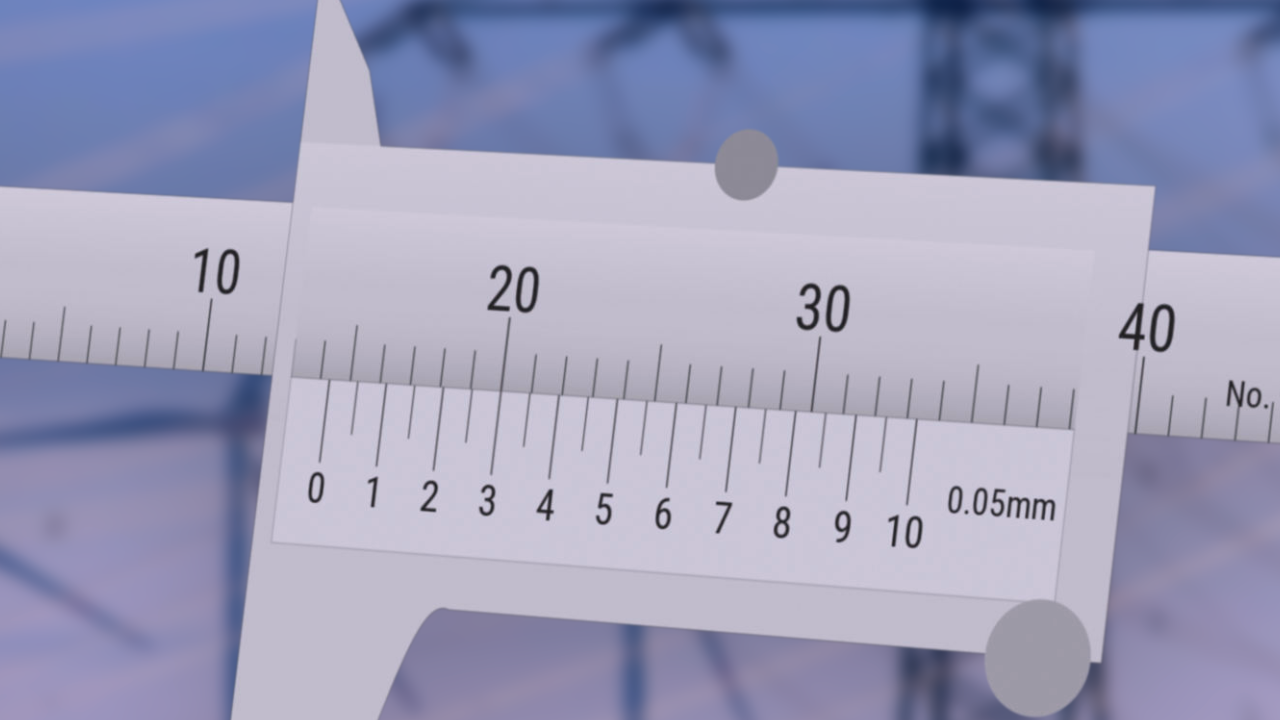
14.30 (mm)
